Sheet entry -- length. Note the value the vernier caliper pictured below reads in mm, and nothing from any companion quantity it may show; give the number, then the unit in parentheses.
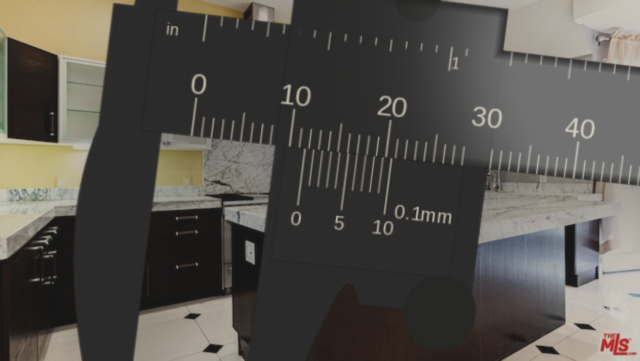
11.6 (mm)
